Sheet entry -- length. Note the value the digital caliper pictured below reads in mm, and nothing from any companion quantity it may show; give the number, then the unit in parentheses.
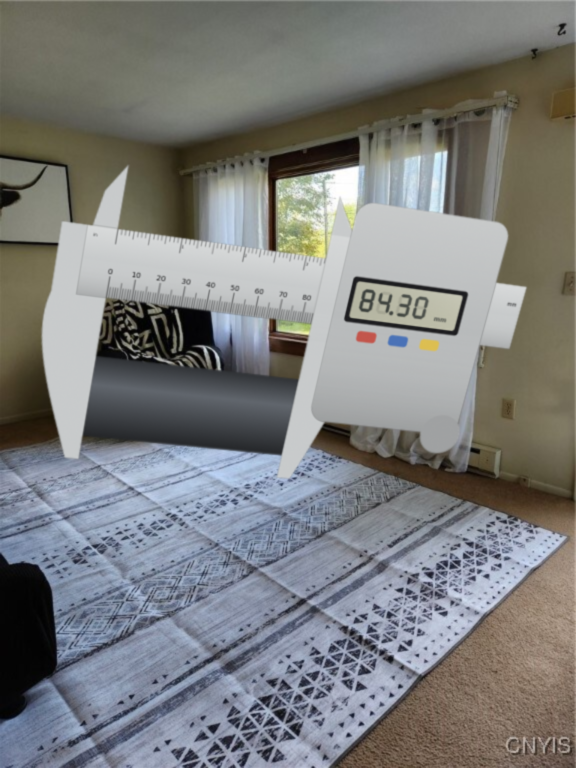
84.30 (mm)
